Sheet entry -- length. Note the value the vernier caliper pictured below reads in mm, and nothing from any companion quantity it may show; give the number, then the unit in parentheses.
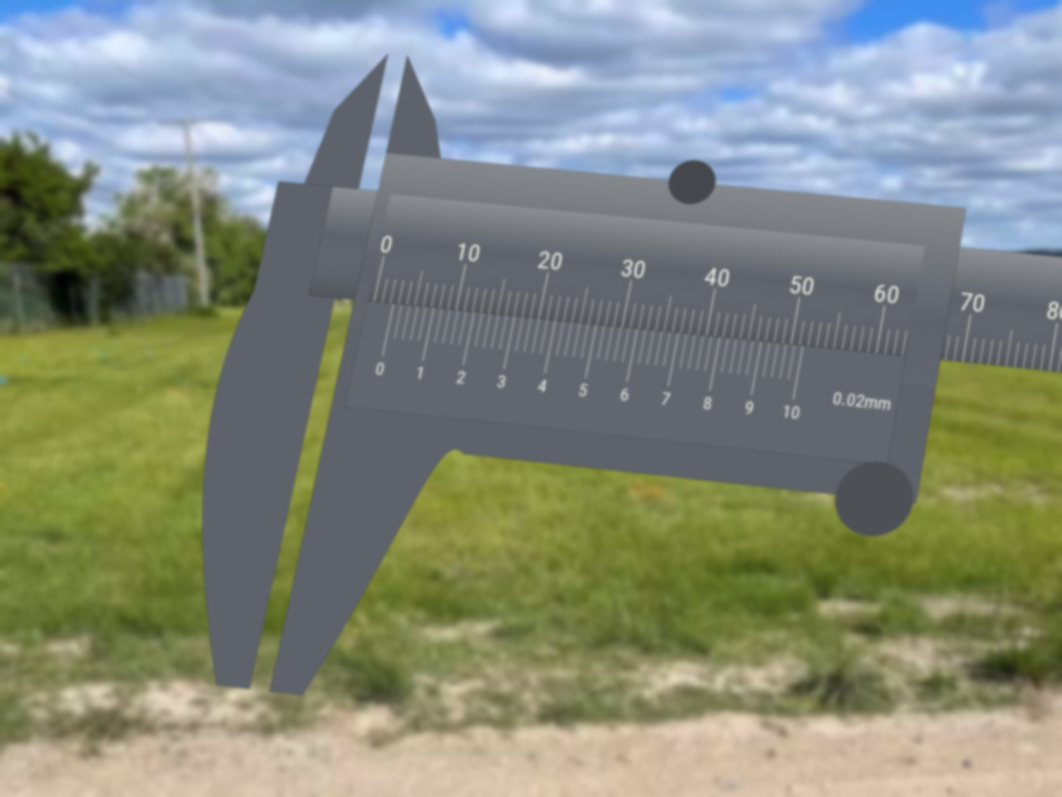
2.4 (mm)
